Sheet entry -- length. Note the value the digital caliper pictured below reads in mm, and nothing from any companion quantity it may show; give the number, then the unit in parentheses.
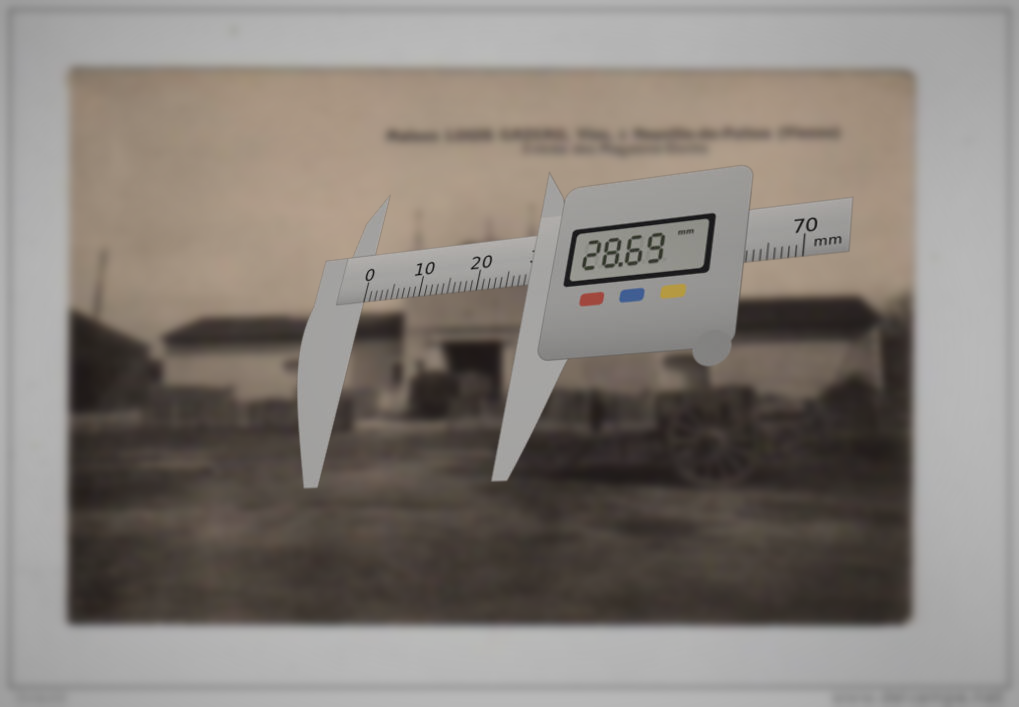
28.69 (mm)
